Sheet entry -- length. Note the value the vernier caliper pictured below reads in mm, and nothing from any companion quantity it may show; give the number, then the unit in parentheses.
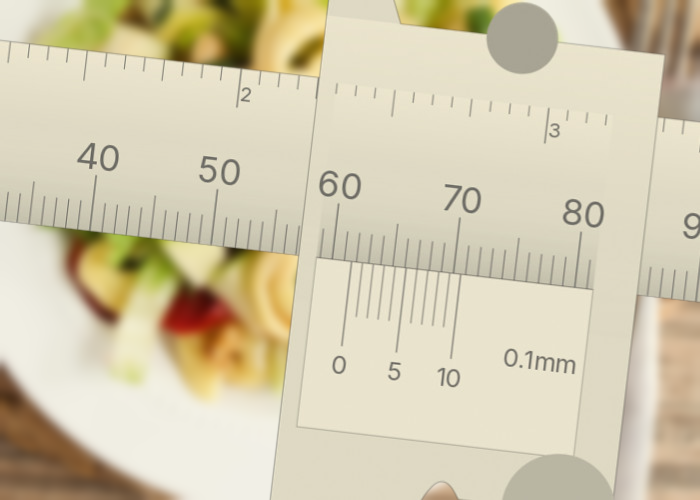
61.6 (mm)
